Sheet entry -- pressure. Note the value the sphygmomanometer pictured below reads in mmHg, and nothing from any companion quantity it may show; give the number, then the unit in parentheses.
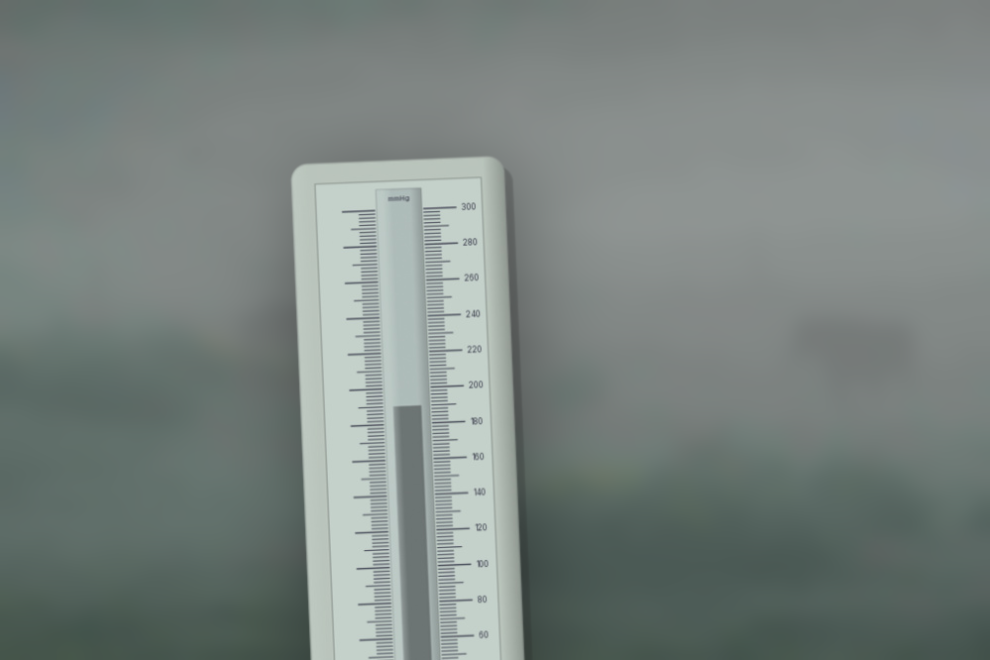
190 (mmHg)
